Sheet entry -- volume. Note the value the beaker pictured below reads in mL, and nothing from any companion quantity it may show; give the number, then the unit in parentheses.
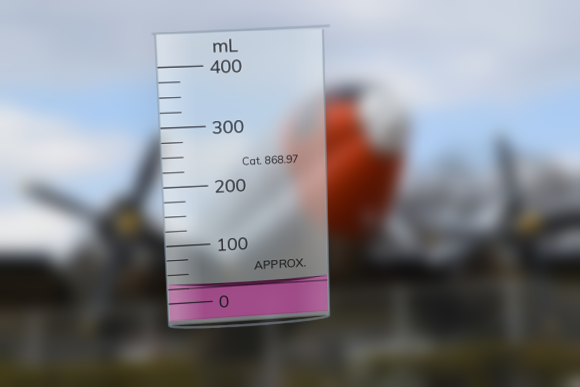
25 (mL)
